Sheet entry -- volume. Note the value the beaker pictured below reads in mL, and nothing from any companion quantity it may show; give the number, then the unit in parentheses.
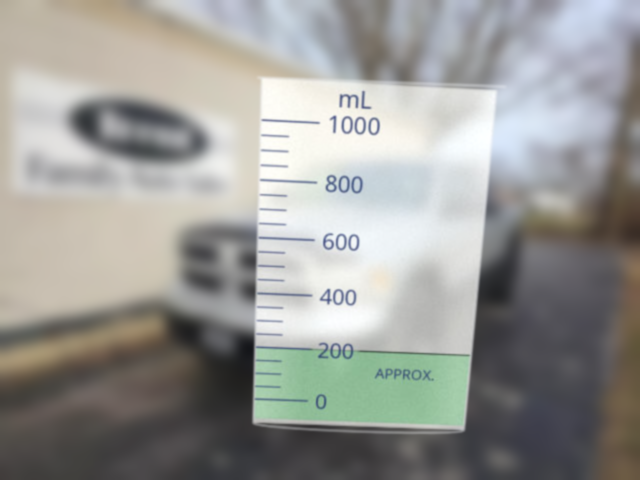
200 (mL)
